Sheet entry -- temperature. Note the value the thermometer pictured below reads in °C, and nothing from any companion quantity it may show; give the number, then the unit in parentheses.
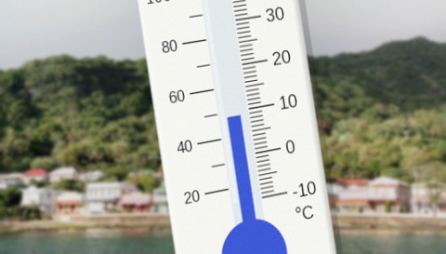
9 (°C)
